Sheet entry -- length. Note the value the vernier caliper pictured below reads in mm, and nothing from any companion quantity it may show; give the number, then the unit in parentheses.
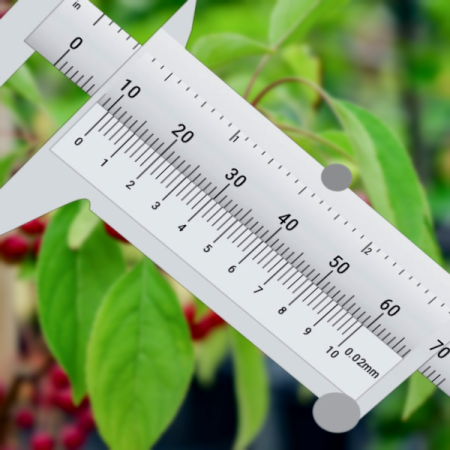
10.2 (mm)
